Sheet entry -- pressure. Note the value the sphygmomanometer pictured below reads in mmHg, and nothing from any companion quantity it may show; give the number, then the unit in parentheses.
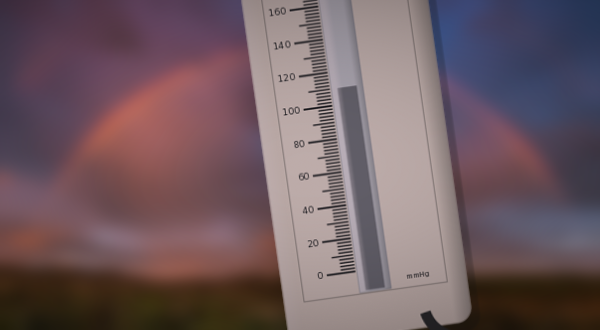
110 (mmHg)
